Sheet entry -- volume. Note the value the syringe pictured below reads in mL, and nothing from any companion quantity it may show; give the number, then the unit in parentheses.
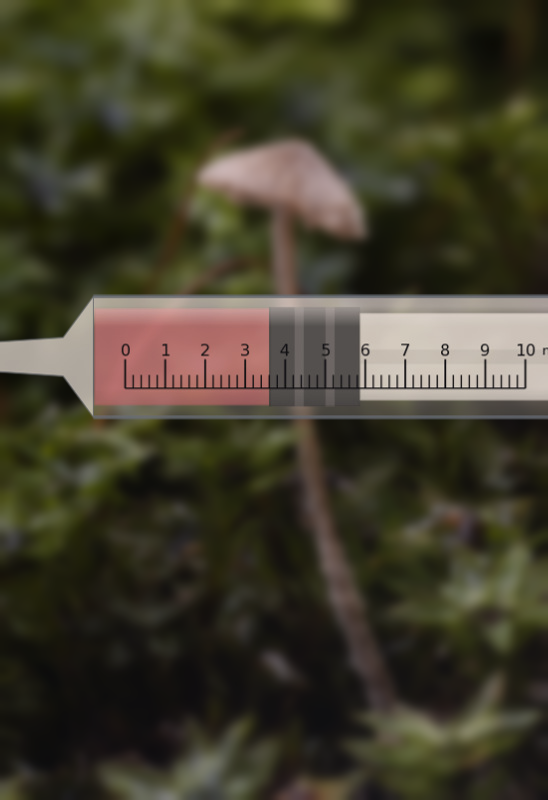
3.6 (mL)
